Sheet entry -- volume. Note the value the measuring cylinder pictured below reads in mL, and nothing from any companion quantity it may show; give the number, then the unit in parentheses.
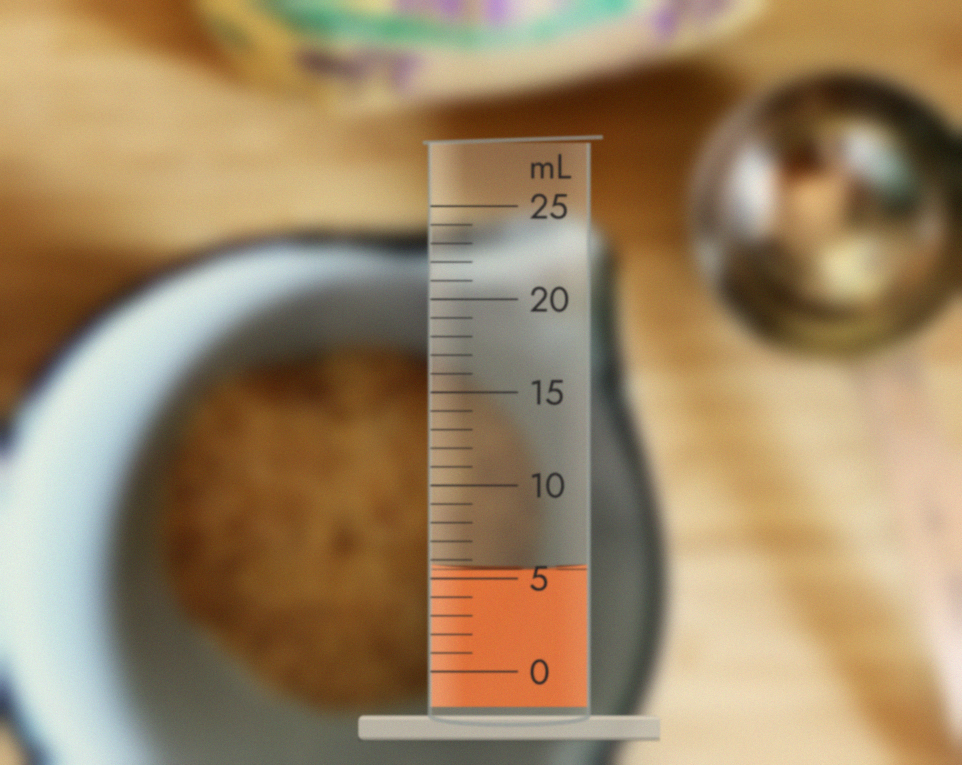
5.5 (mL)
